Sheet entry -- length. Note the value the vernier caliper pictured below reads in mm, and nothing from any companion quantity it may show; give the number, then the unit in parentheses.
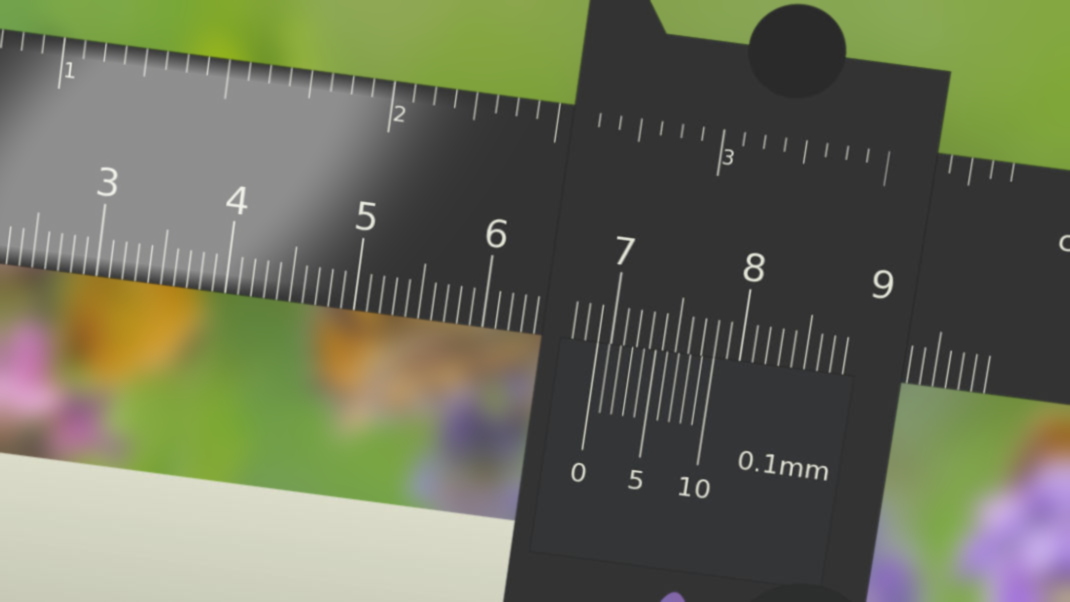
69.0 (mm)
